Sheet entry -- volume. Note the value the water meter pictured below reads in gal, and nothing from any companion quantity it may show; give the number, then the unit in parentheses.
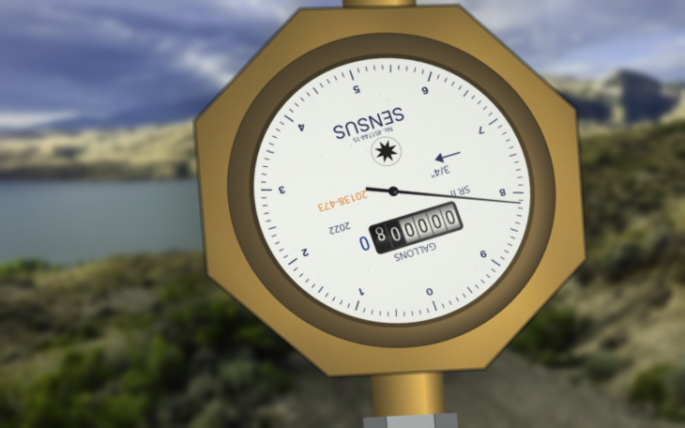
78.1 (gal)
